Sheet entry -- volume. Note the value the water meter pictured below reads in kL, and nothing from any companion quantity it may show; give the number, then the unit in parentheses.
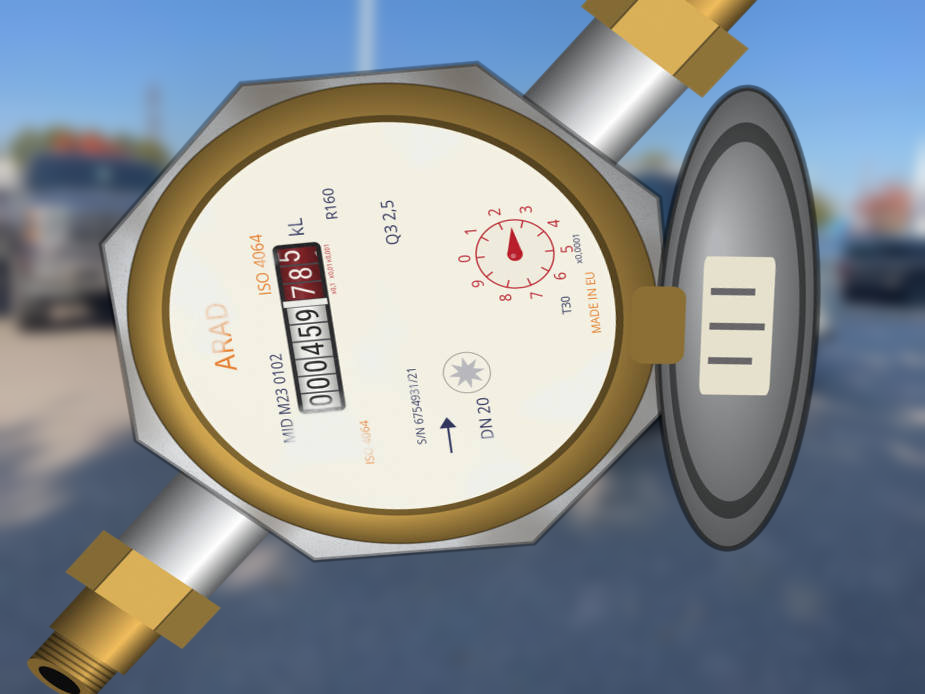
459.7852 (kL)
